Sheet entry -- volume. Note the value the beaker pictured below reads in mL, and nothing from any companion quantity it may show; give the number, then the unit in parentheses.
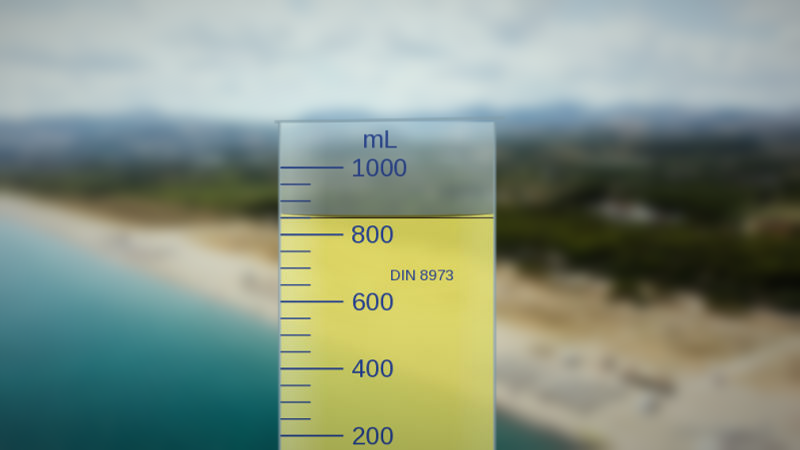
850 (mL)
